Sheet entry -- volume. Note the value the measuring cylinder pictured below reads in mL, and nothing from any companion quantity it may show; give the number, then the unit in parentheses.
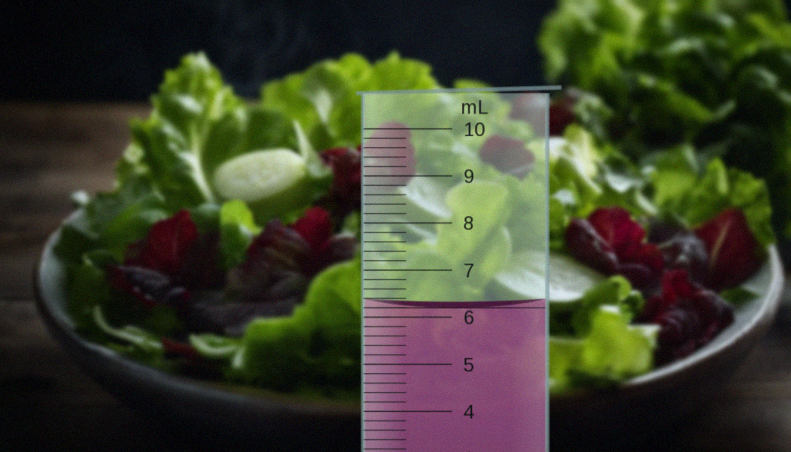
6.2 (mL)
